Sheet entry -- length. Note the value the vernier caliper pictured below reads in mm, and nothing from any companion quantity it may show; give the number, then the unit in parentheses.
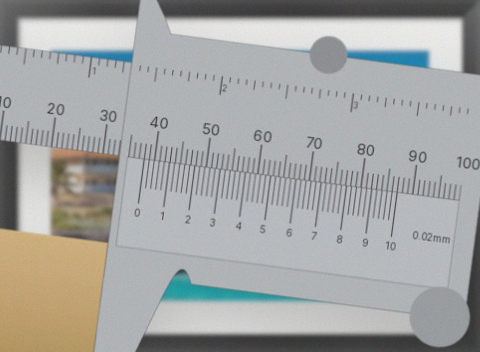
38.0 (mm)
